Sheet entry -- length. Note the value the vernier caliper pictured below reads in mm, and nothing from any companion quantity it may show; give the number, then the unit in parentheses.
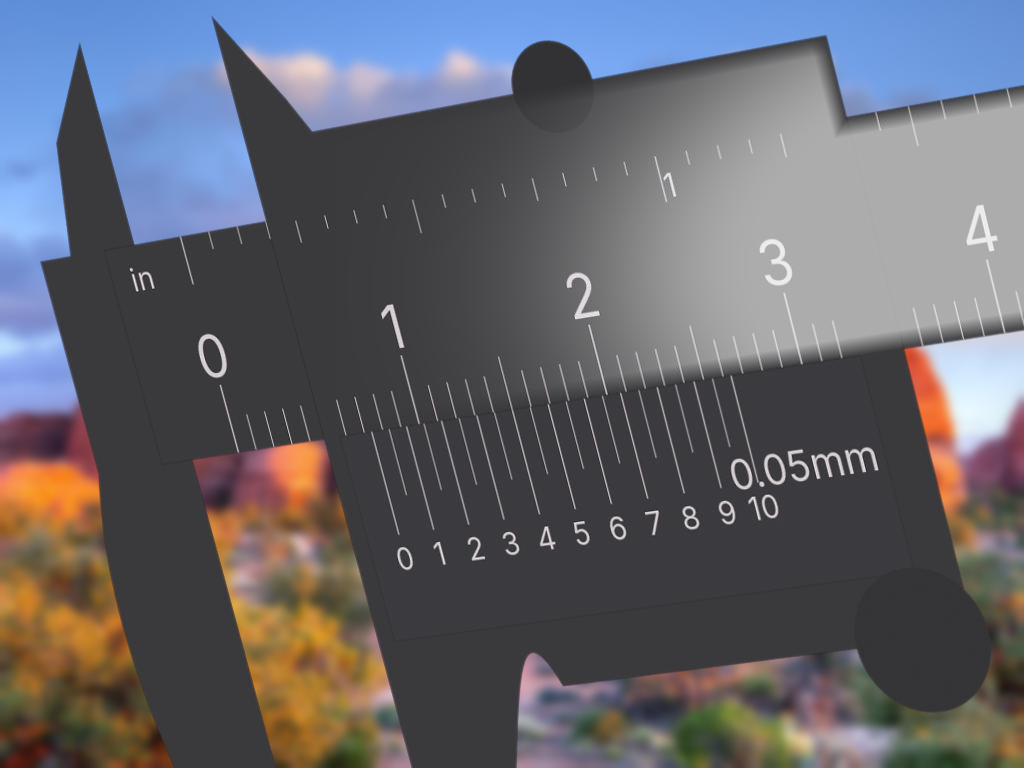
7.4 (mm)
